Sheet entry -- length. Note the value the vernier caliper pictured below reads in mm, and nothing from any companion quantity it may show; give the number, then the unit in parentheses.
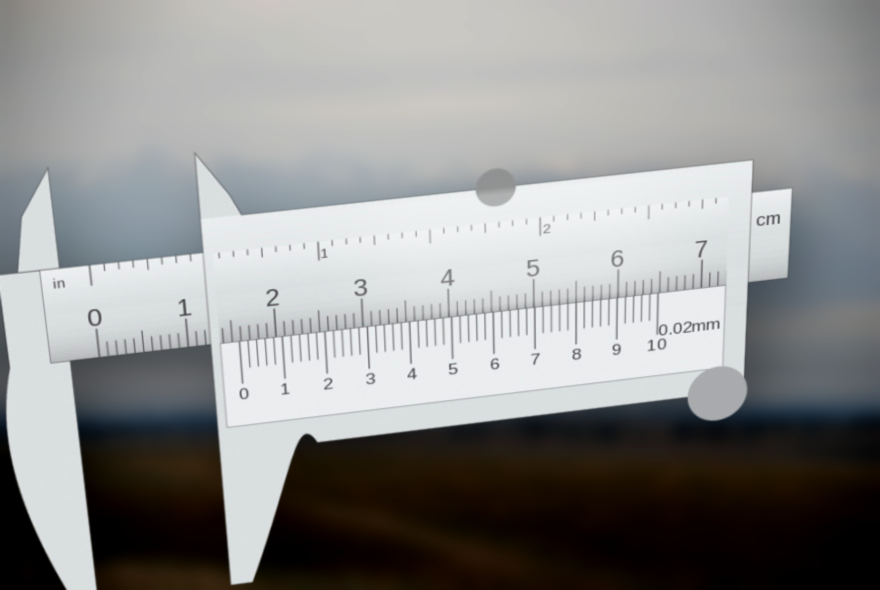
15.8 (mm)
